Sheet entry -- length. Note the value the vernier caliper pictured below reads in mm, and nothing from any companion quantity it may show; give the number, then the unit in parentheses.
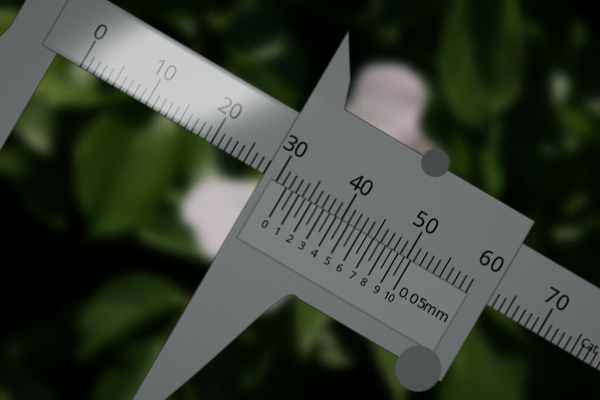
31.6 (mm)
